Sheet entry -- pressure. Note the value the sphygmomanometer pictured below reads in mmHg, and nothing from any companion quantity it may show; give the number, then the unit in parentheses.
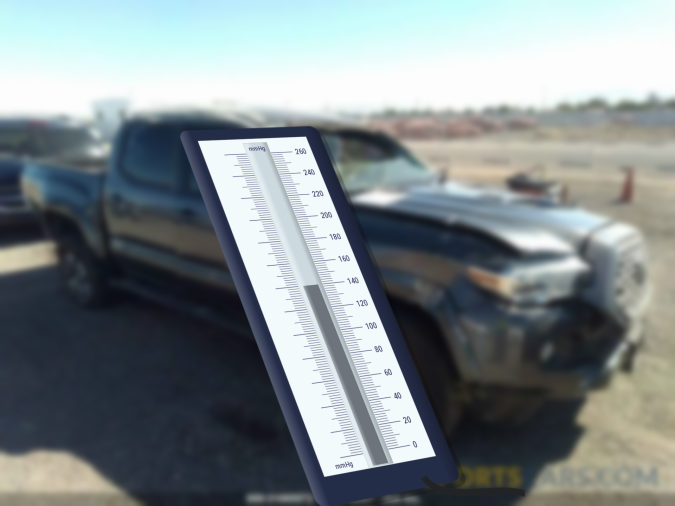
140 (mmHg)
